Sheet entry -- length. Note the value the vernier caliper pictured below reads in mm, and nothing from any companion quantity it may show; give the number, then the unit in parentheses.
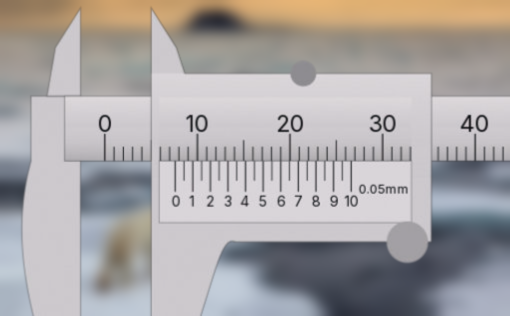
7.6 (mm)
